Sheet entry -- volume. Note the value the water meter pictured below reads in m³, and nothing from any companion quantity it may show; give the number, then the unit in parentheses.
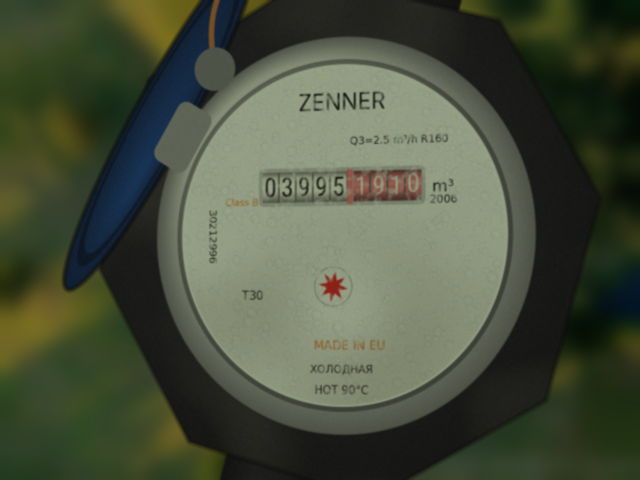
3995.1910 (m³)
